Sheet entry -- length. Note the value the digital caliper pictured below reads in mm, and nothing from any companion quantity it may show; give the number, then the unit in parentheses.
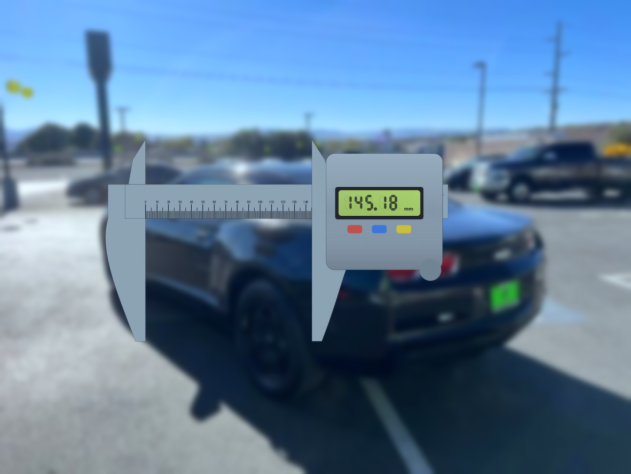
145.18 (mm)
